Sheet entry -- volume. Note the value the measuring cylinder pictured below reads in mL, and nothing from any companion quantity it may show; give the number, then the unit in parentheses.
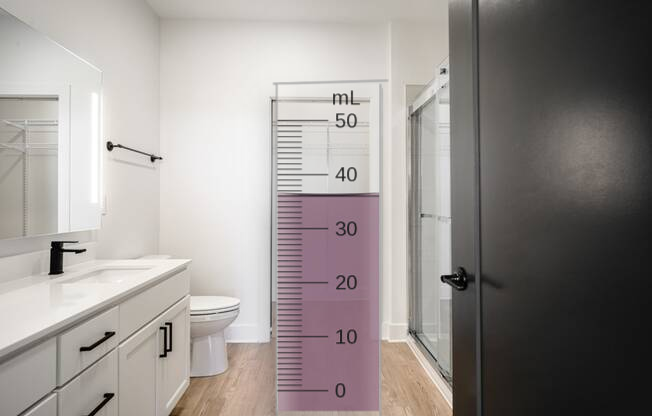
36 (mL)
